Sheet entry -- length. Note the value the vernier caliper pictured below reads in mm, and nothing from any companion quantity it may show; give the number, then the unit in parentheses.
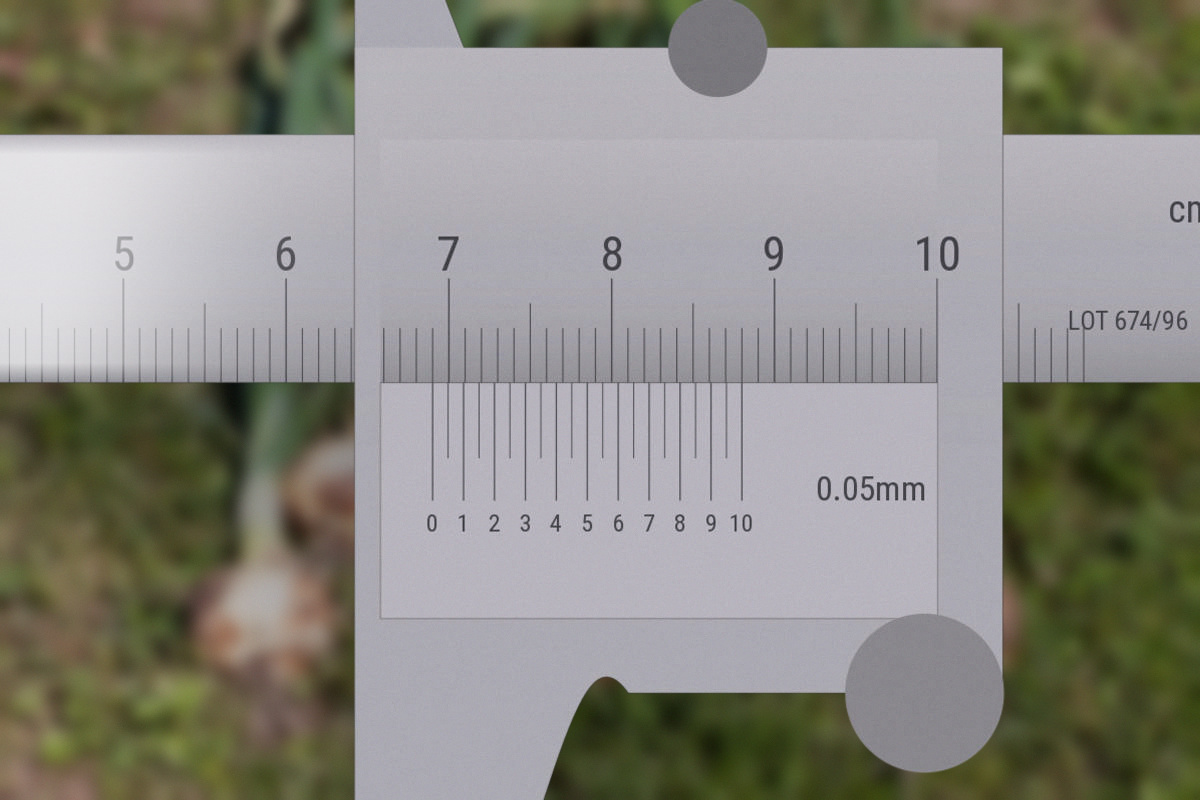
69.0 (mm)
